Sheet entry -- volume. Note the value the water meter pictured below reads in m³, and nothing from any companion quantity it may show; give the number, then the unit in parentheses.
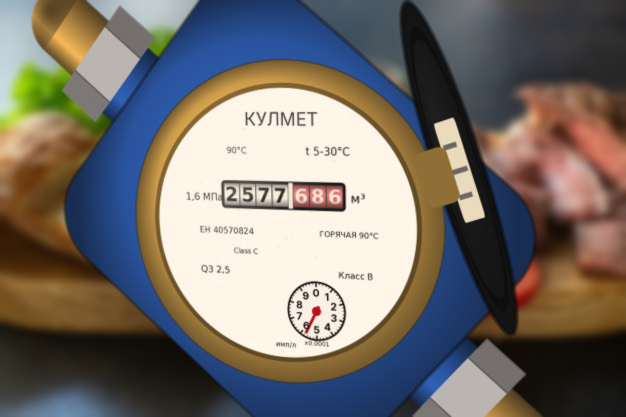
2577.6865 (m³)
